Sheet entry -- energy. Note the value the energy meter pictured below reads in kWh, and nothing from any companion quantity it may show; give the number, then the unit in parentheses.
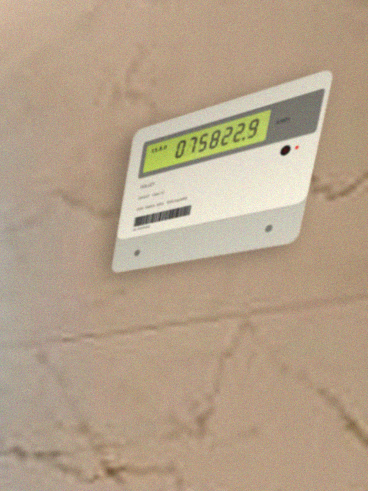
75822.9 (kWh)
